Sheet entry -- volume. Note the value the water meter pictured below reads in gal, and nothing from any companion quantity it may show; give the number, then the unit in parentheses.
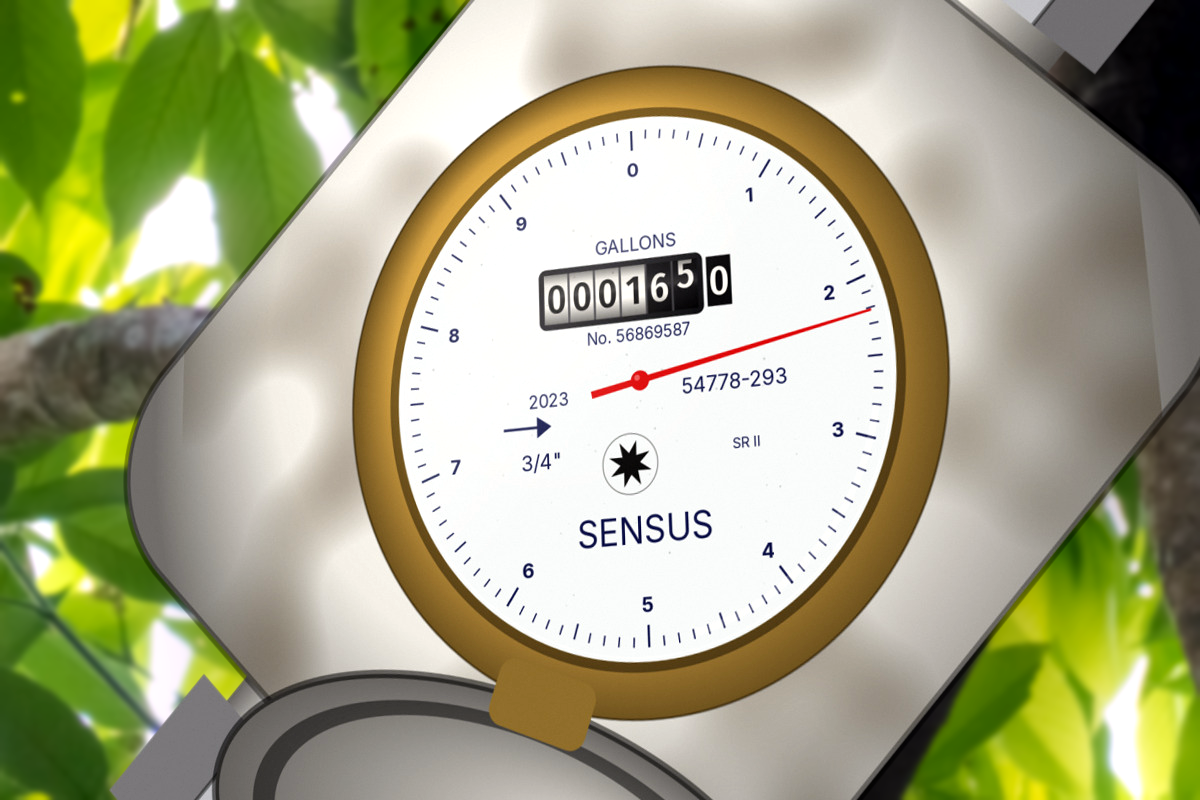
1652.2 (gal)
